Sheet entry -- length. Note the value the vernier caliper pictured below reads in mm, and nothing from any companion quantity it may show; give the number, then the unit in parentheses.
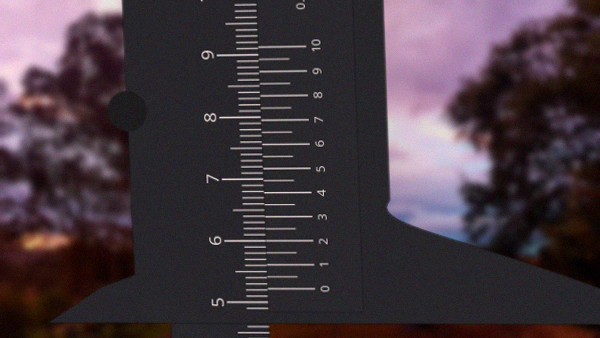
52.2 (mm)
